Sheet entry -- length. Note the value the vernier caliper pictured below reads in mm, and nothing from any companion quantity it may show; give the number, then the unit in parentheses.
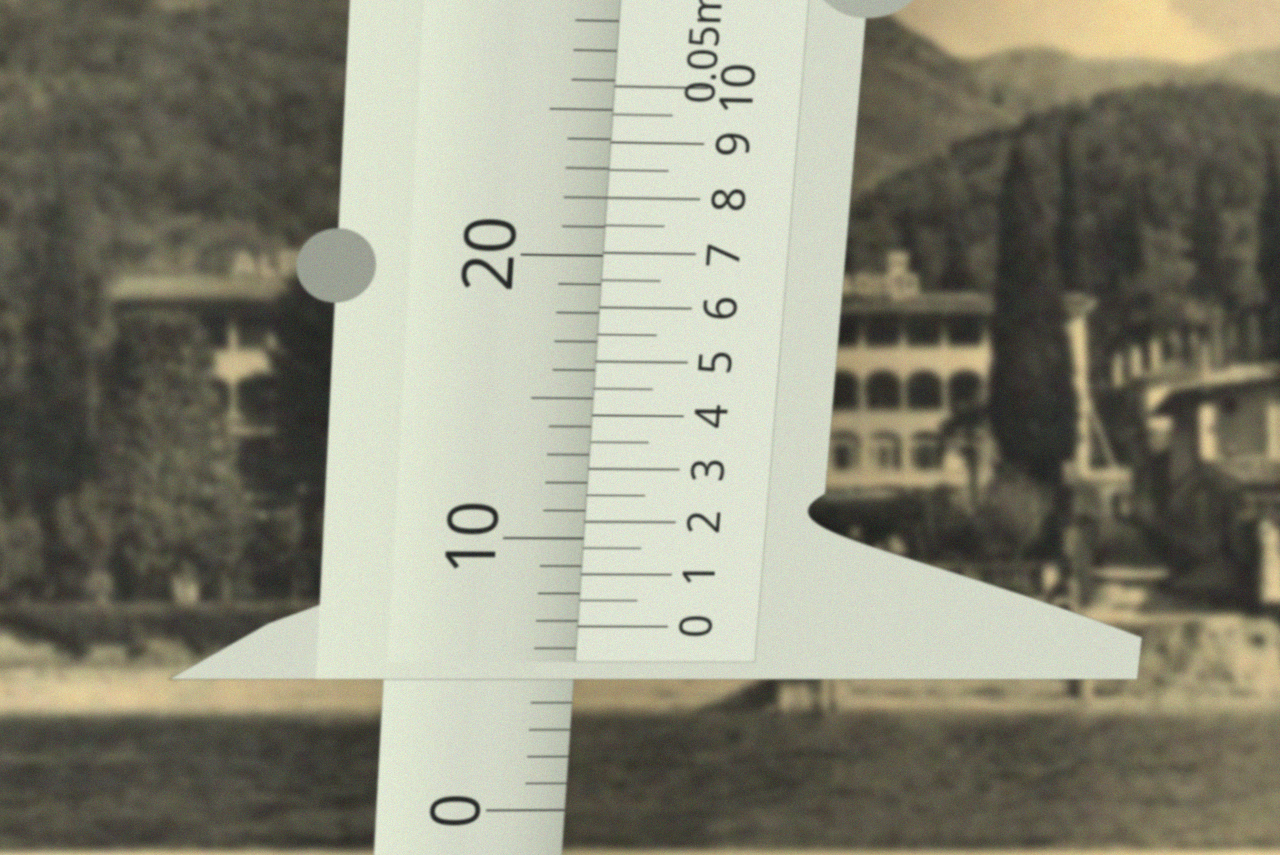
6.8 (mm)
